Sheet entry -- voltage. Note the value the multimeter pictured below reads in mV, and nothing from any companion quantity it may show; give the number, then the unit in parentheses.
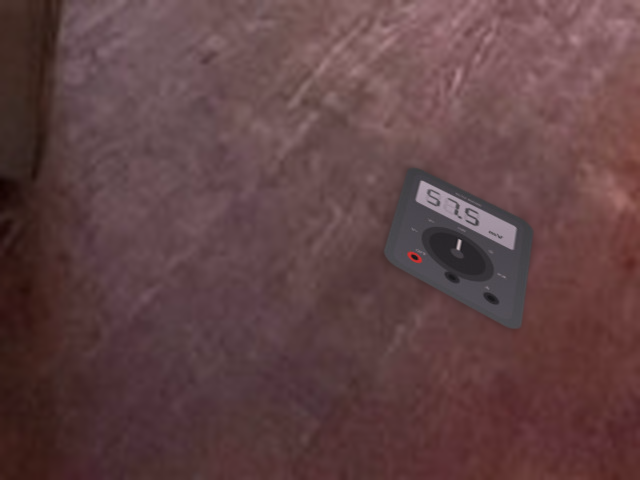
57.5 (mV)
